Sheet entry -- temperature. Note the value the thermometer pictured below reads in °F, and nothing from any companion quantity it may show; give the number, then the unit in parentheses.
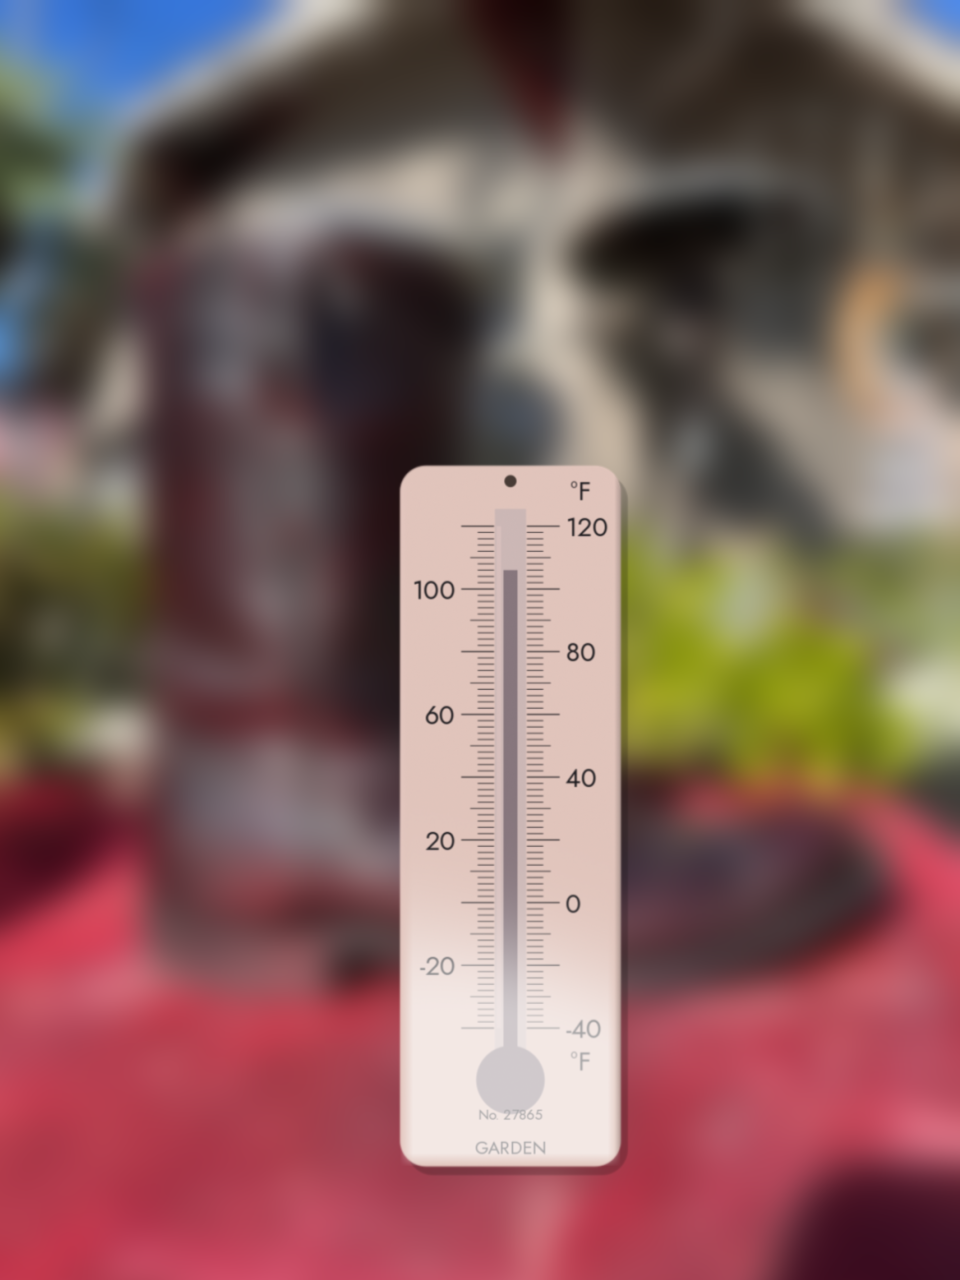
106 (°F)
